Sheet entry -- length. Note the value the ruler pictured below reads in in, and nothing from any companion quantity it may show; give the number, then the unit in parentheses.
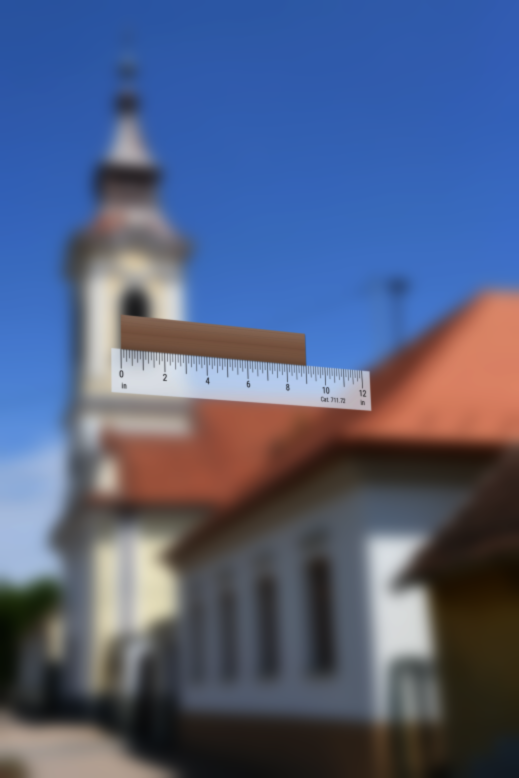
9 (in)
